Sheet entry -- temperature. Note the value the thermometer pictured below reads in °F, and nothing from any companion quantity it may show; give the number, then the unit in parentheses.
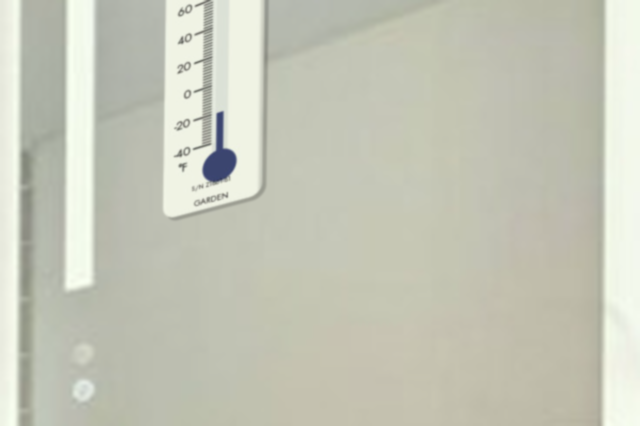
-20 (°F)
